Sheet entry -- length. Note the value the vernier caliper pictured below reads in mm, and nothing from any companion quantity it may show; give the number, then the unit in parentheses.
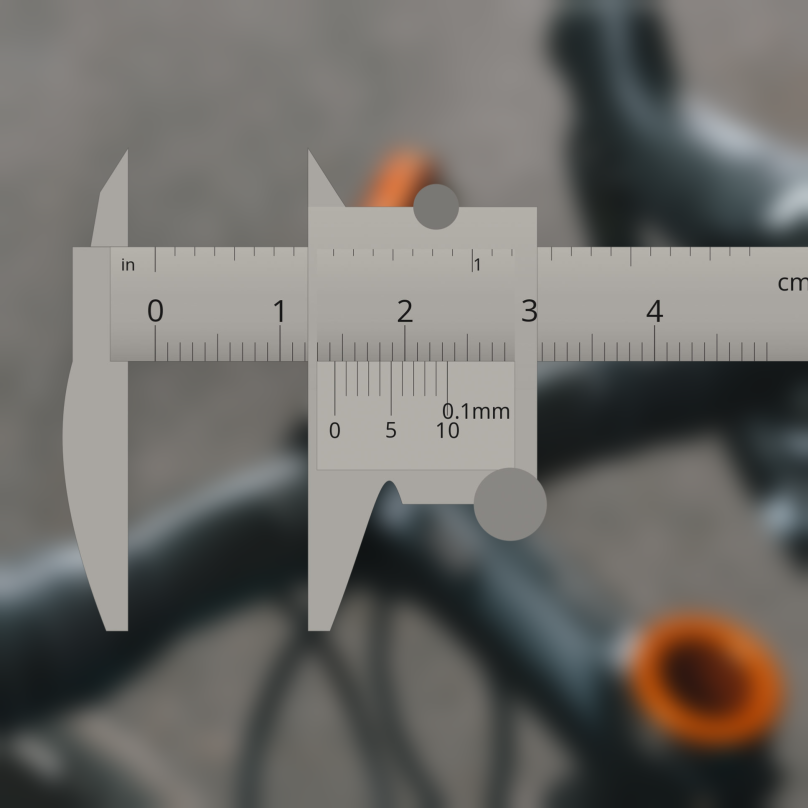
14.4 (mm)
